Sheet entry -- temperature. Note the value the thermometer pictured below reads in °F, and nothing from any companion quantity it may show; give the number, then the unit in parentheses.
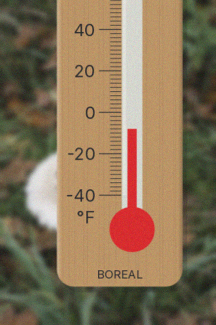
-8 (°F)
